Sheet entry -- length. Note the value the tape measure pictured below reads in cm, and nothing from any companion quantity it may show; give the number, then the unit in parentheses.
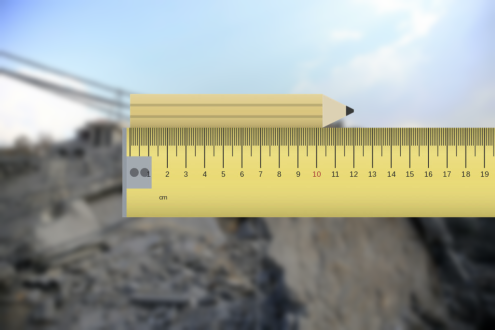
12 (cm)
